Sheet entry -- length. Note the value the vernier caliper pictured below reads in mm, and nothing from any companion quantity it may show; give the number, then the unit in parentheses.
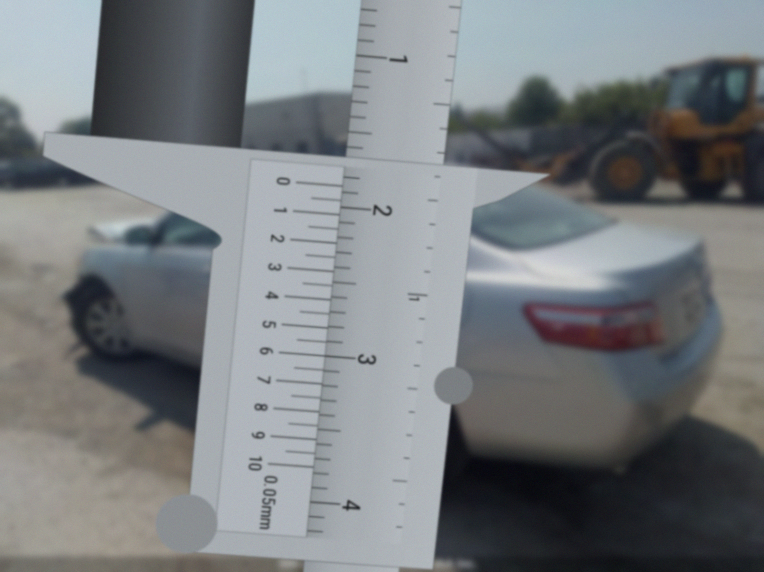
18.6 (mm)
